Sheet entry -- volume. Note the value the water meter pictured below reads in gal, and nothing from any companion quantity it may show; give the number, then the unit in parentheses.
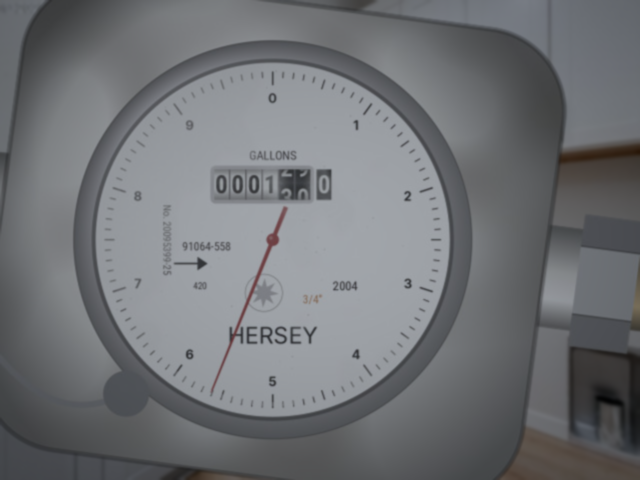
1295.6 (gal)
